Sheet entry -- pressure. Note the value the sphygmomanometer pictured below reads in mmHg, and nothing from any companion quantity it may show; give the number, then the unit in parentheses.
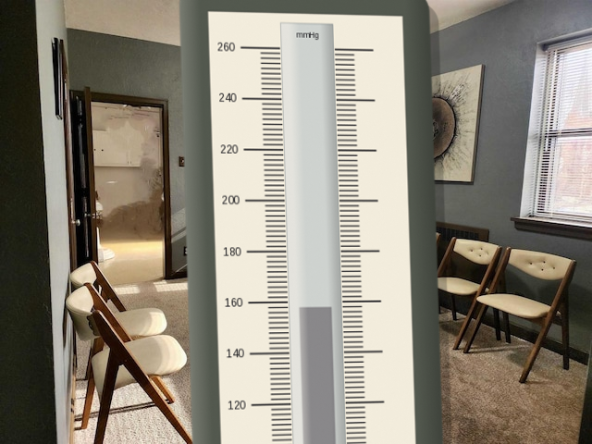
158 (mmHg)
